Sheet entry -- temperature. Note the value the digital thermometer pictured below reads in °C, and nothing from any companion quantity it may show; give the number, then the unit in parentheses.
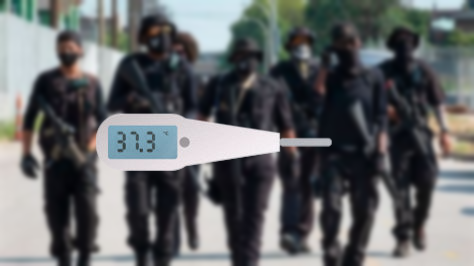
37.3 (°C)
